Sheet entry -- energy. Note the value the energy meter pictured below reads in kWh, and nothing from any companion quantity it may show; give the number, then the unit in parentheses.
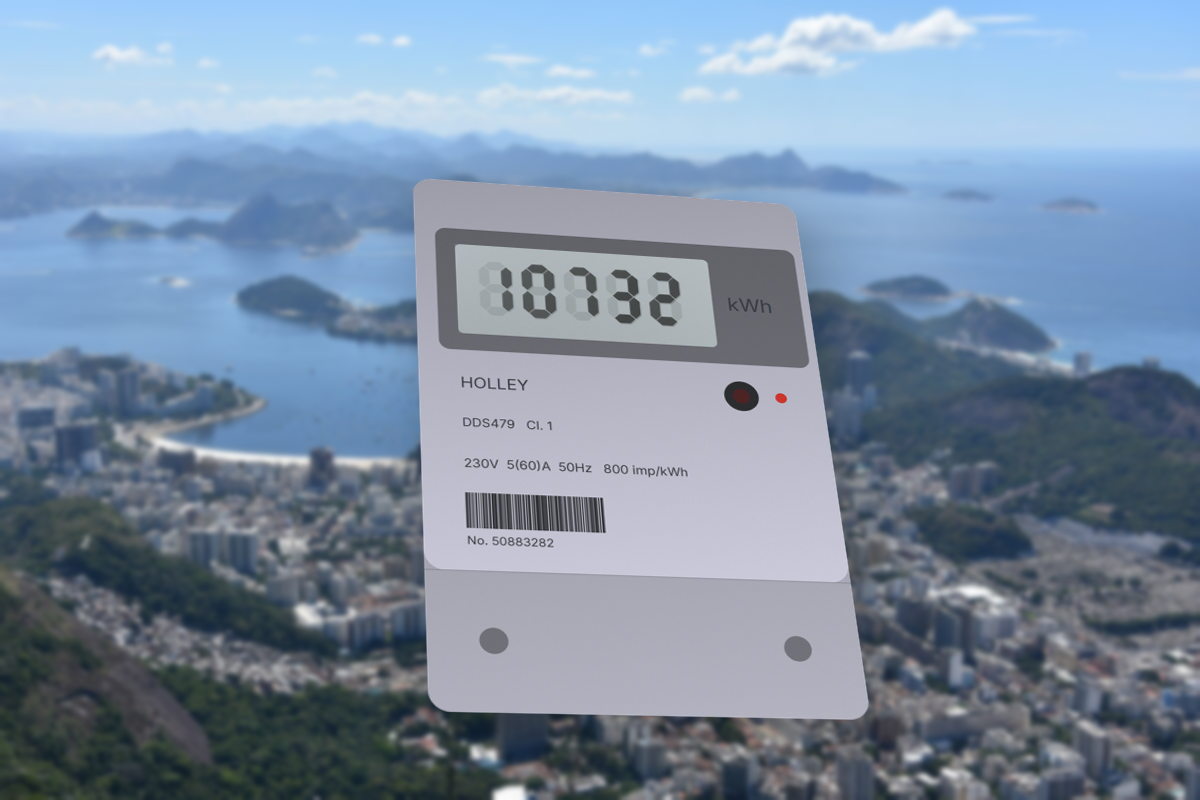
10732 (kWh)
